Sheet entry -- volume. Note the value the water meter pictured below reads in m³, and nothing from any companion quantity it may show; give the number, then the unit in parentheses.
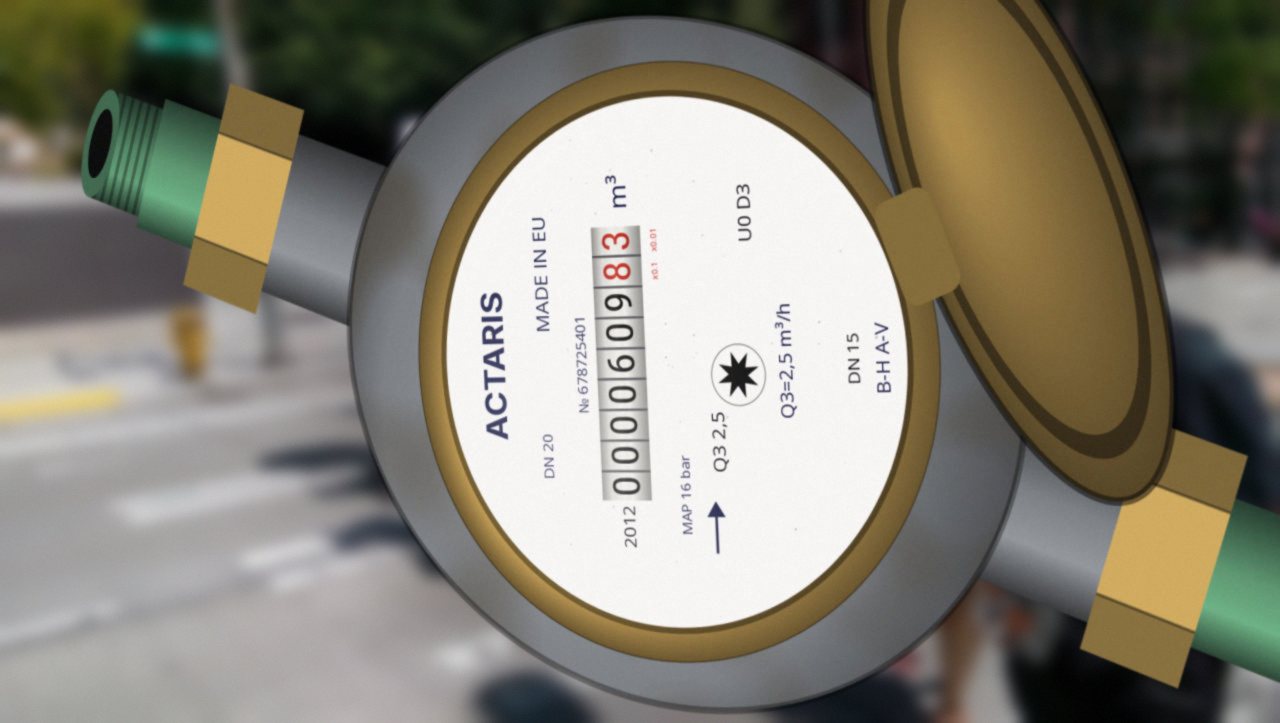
609.83 (m³)
